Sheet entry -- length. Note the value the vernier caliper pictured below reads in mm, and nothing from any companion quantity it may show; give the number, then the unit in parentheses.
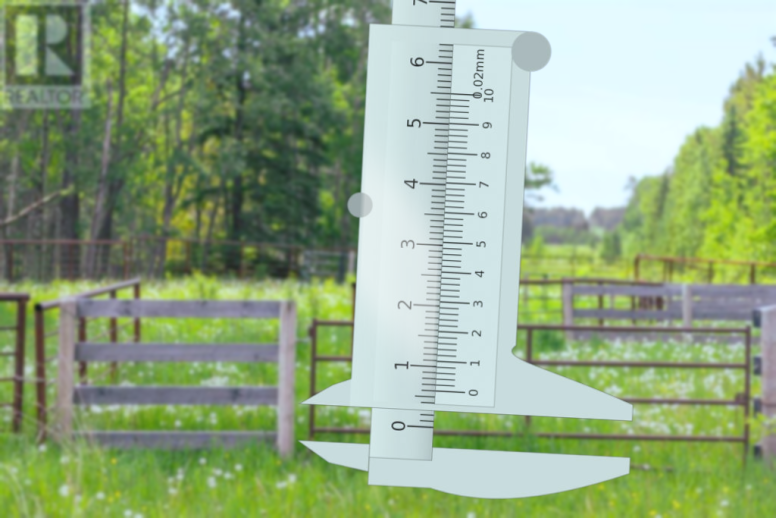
6.0 (mm)
